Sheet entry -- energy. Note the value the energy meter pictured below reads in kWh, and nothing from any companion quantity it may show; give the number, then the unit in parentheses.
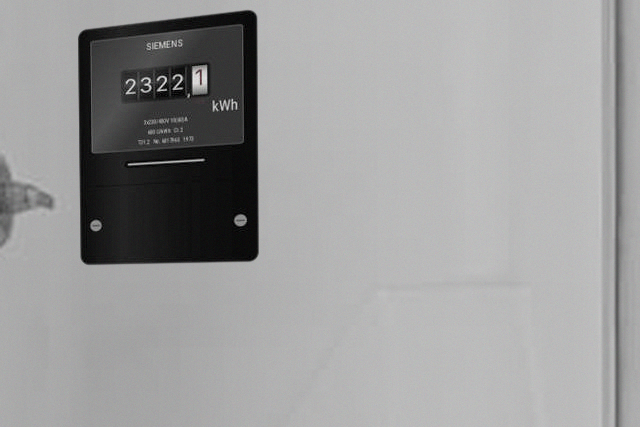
2322.1 (kWh)
